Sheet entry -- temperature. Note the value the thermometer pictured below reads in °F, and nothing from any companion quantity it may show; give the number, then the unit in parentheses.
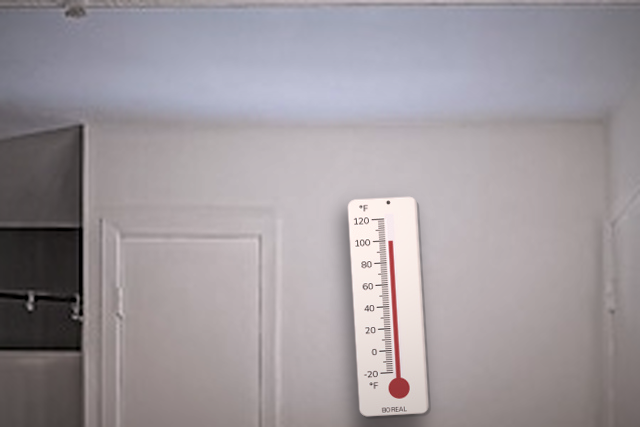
100 (°F)
